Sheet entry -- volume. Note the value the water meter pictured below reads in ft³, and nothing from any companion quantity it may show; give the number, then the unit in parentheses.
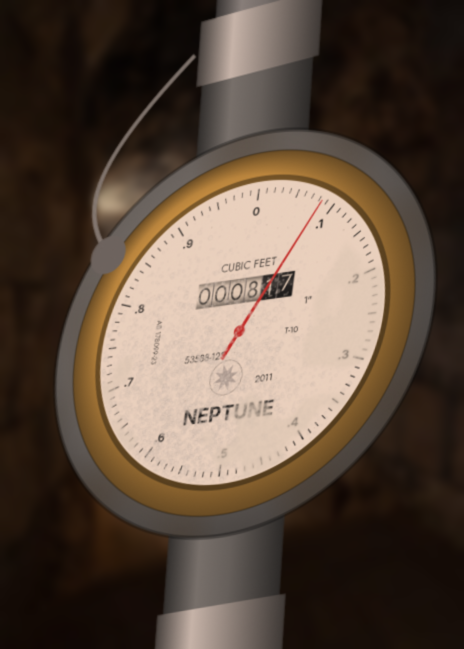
817.08 (ft³)
